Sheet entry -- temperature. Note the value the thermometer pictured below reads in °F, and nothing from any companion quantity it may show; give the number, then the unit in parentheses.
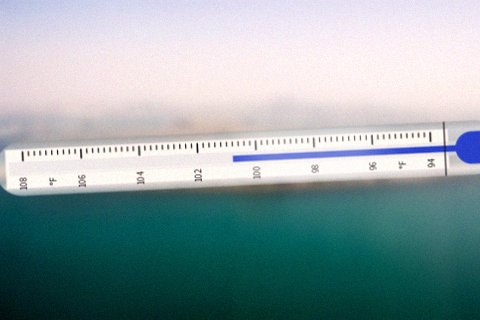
100.8 (°F)
